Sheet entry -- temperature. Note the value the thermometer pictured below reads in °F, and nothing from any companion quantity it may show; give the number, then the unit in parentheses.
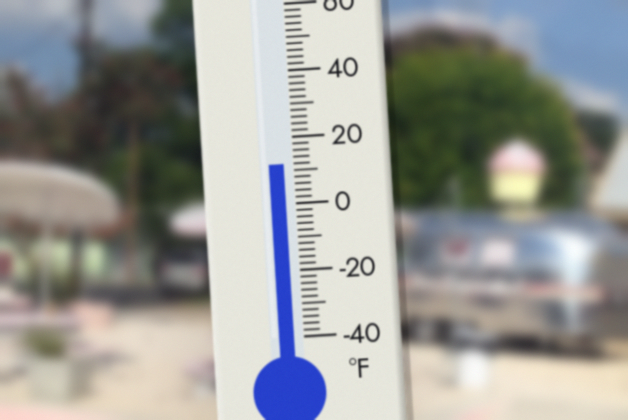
12 (°F)
